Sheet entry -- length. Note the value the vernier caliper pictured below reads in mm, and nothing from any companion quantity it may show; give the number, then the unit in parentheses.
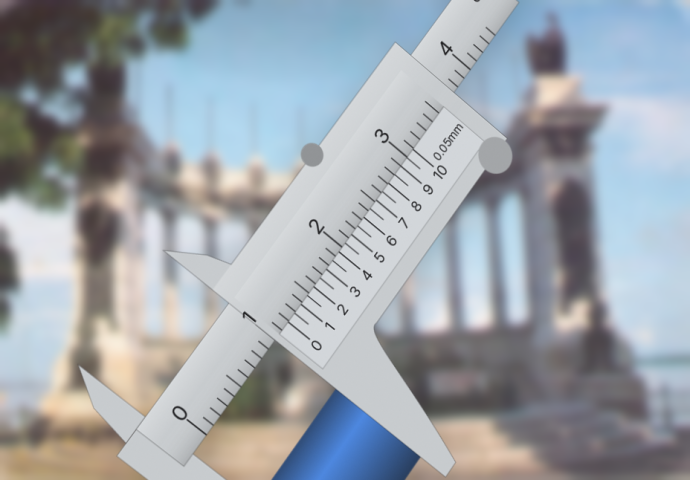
11.9 (mm)
